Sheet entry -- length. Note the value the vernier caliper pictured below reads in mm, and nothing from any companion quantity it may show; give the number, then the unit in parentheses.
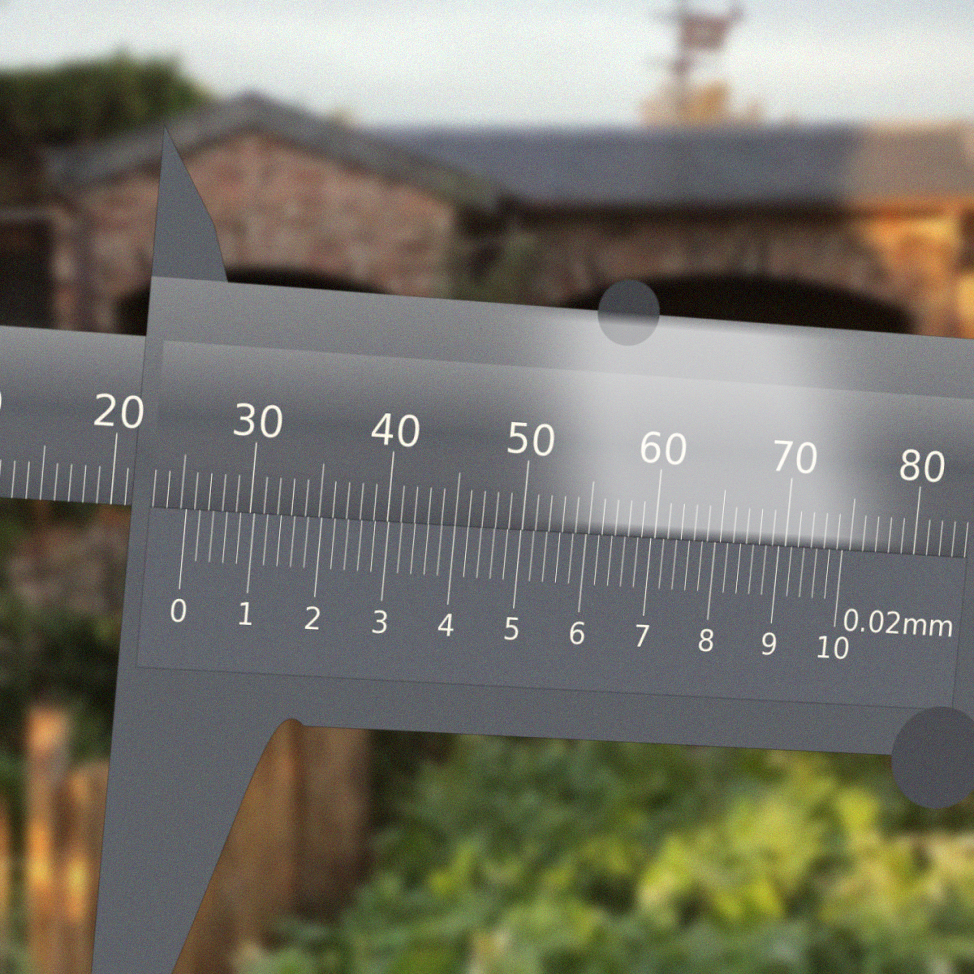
25.4 (mm)
